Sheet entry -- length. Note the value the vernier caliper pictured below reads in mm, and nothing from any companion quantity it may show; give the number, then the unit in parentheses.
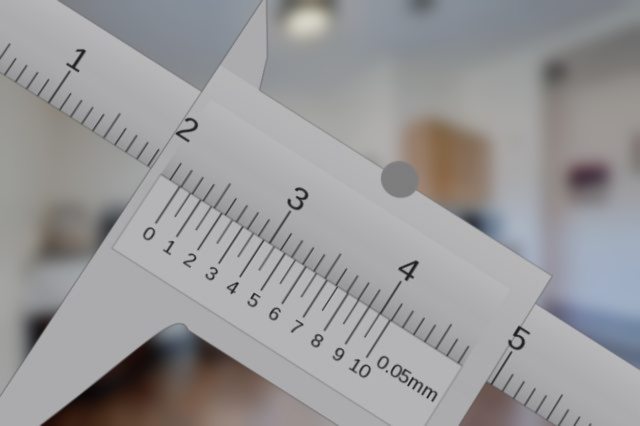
21.9 (mm)
